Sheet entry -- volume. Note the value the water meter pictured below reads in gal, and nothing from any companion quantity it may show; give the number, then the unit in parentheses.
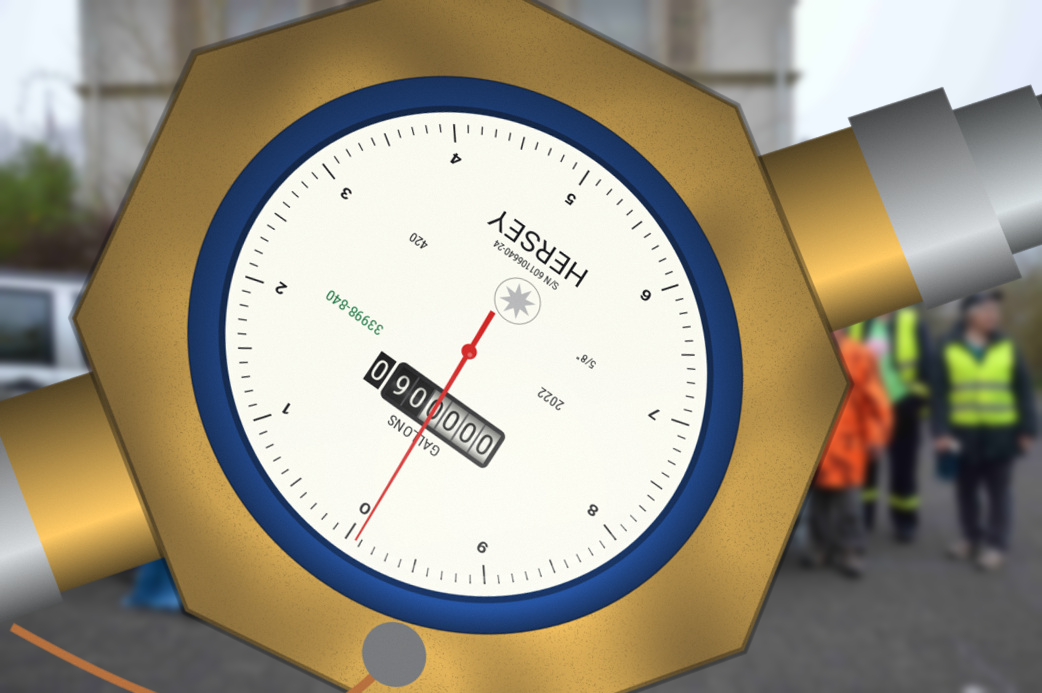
59.9 (gal)
